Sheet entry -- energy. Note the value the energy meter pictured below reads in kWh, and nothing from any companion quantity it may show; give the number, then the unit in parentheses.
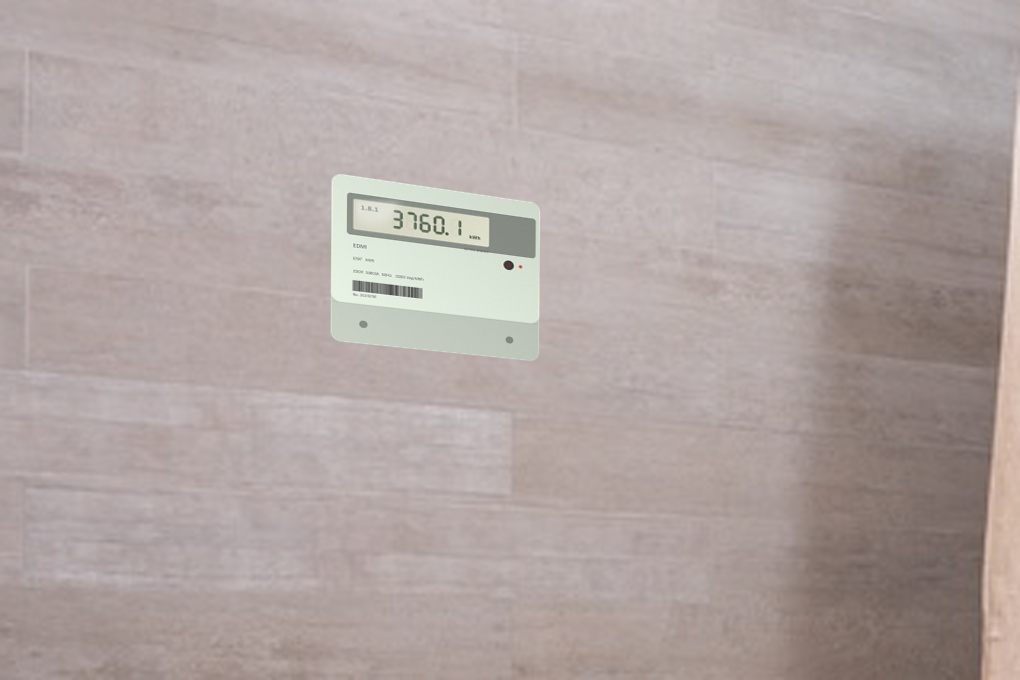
3760.1 (kWh)
